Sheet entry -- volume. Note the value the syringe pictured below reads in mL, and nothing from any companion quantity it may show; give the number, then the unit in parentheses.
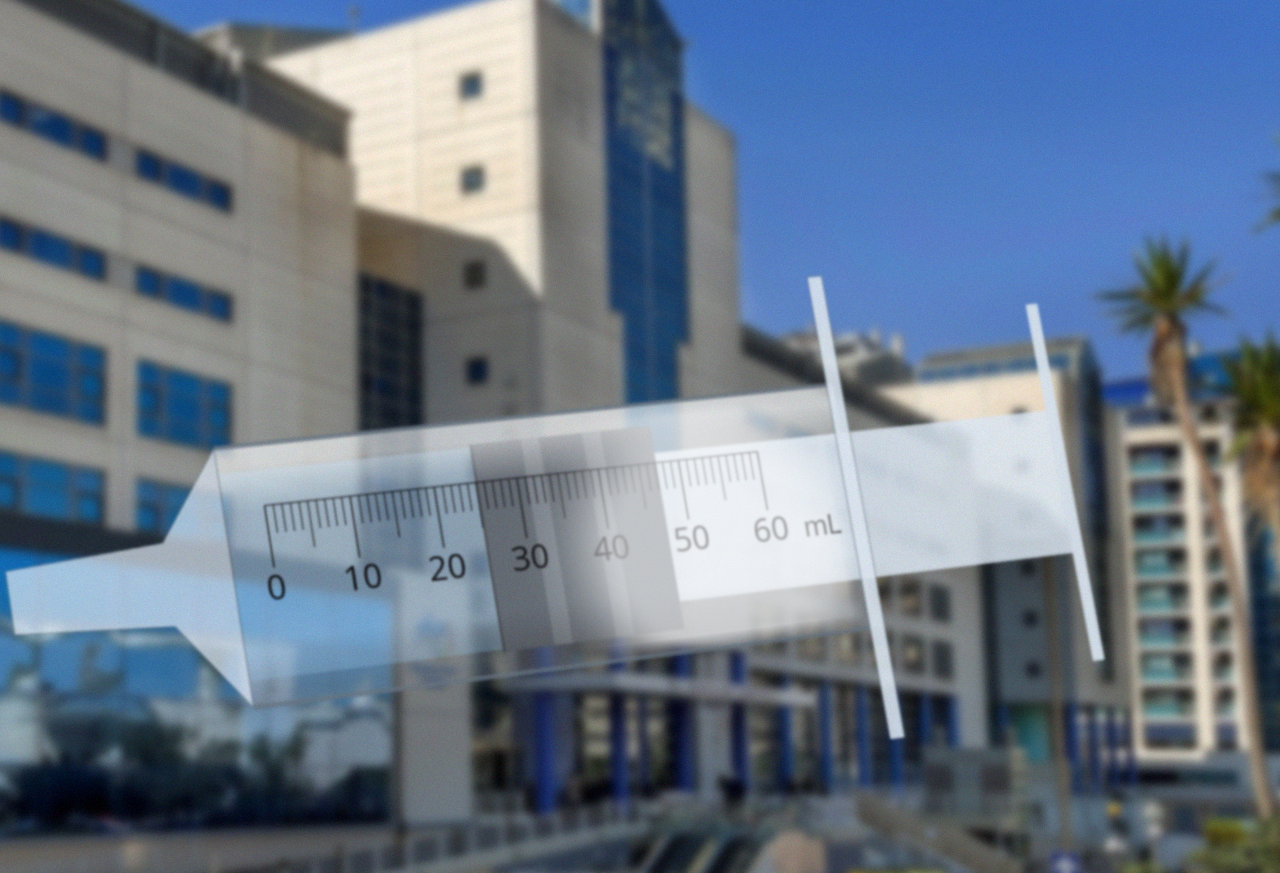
25 (mL)
